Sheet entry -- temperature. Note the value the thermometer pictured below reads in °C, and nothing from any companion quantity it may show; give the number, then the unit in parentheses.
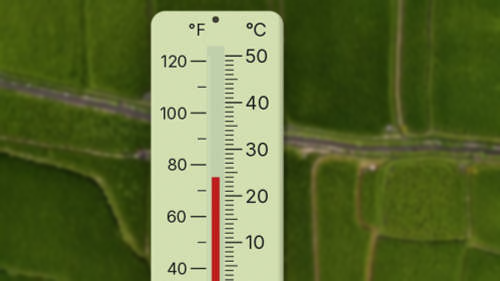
24 (°C)
